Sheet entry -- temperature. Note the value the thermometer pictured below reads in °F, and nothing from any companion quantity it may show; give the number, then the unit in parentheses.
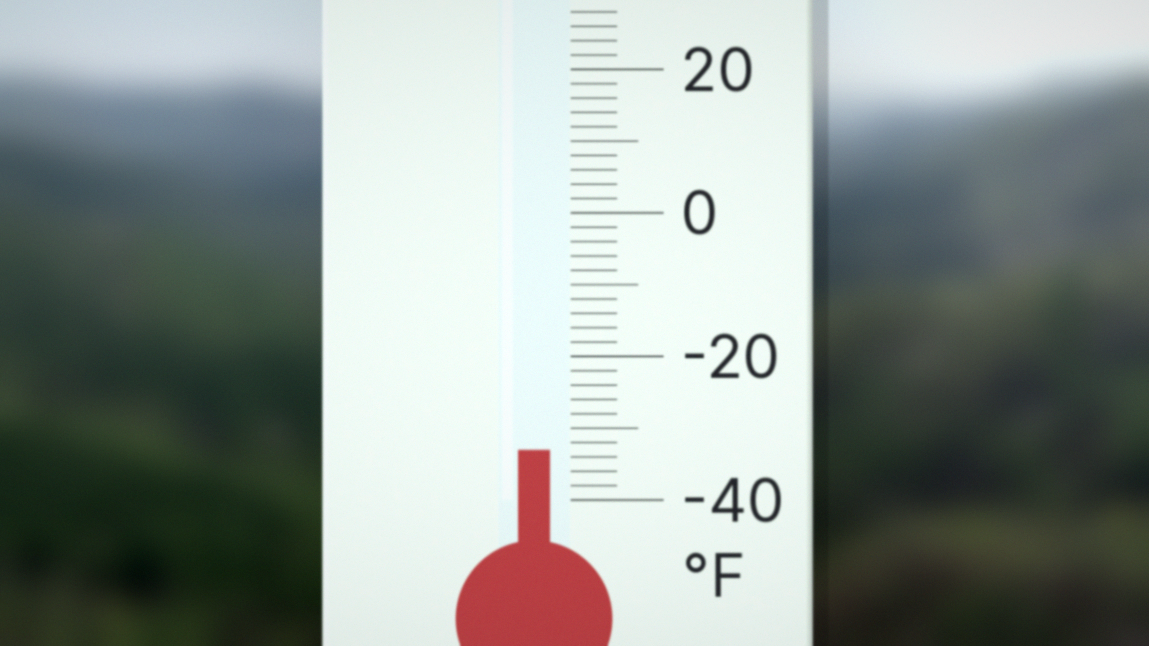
-33 (°F)
